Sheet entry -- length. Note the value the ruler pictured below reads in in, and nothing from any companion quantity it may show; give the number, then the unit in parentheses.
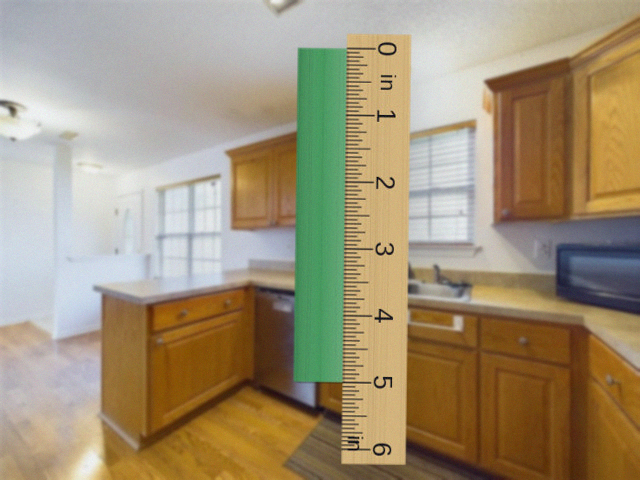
5 (in)
